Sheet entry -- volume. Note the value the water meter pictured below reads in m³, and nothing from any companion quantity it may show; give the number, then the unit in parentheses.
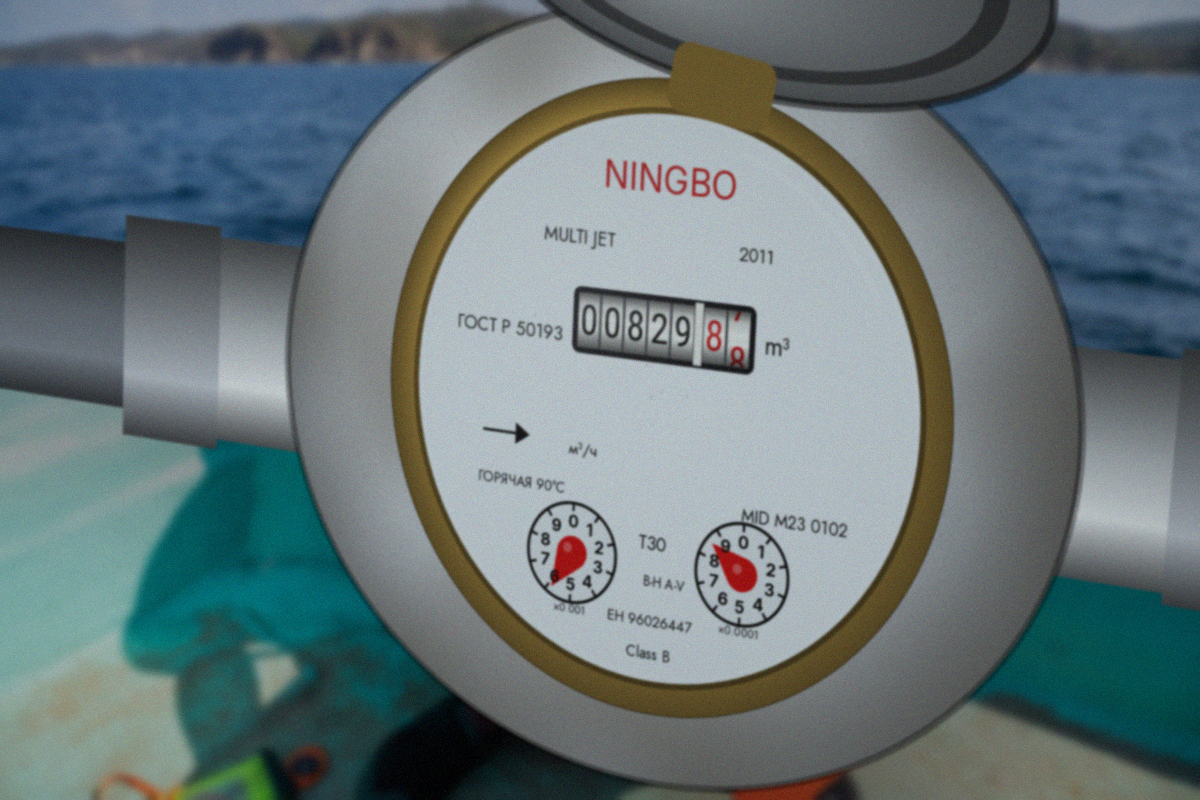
829.8758 (m³)
